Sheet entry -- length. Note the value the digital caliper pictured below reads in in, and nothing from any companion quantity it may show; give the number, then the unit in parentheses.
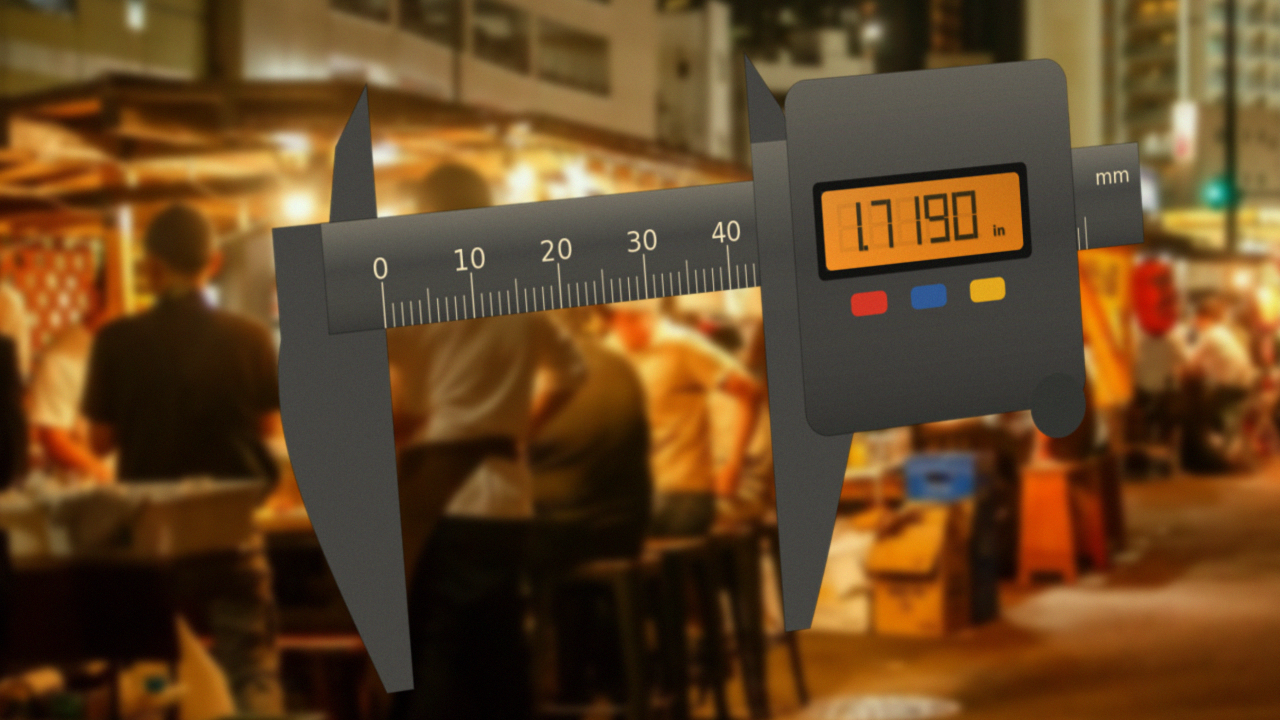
1.7190 (in)
